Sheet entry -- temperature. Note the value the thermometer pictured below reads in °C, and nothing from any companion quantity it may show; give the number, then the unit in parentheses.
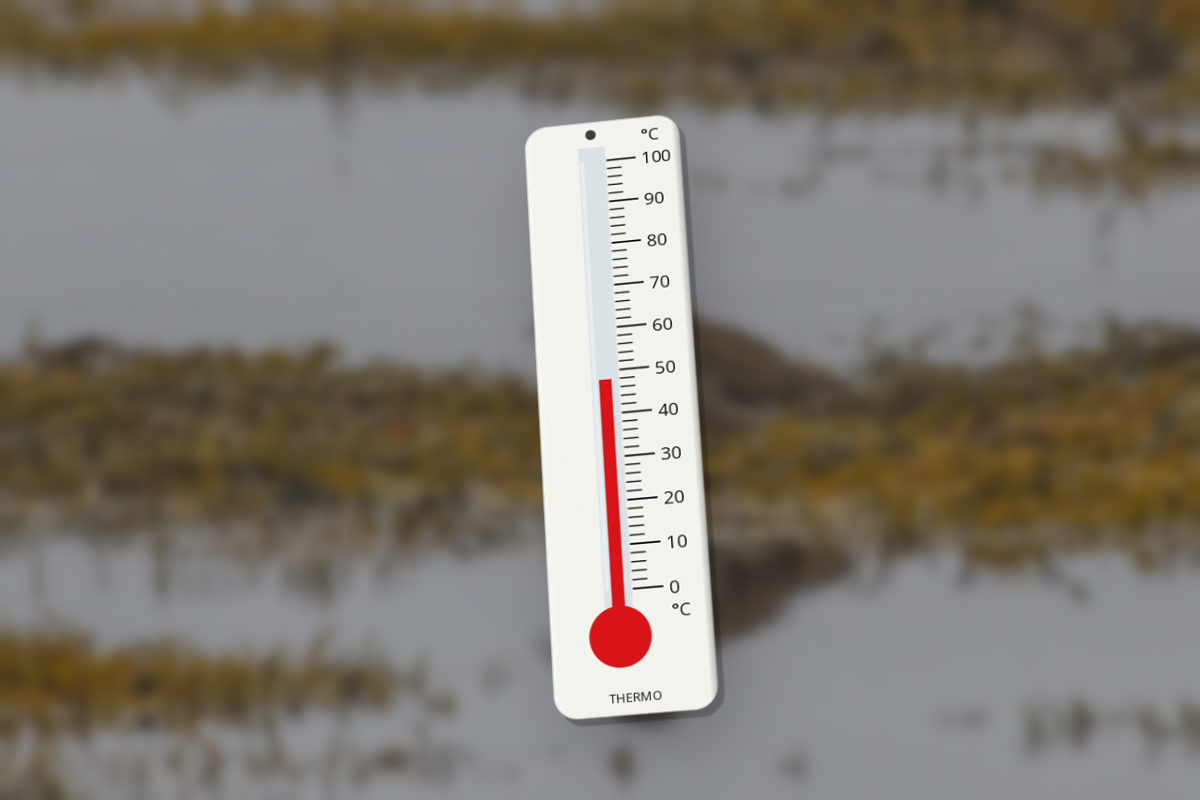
48 (°C)
